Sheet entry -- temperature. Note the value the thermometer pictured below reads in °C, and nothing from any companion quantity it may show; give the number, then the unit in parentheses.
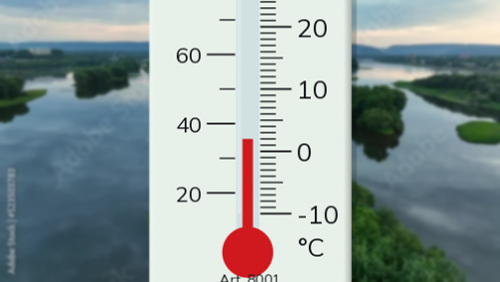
2 (°C)
